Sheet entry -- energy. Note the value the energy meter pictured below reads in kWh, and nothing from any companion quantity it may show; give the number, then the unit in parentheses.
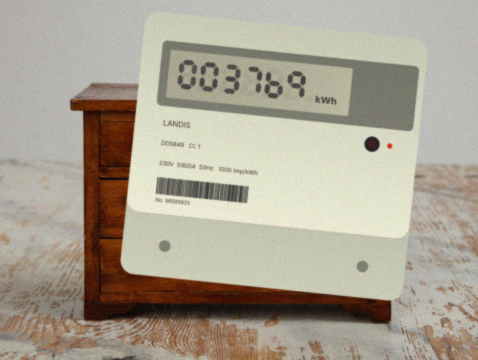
3769 (kWh)
